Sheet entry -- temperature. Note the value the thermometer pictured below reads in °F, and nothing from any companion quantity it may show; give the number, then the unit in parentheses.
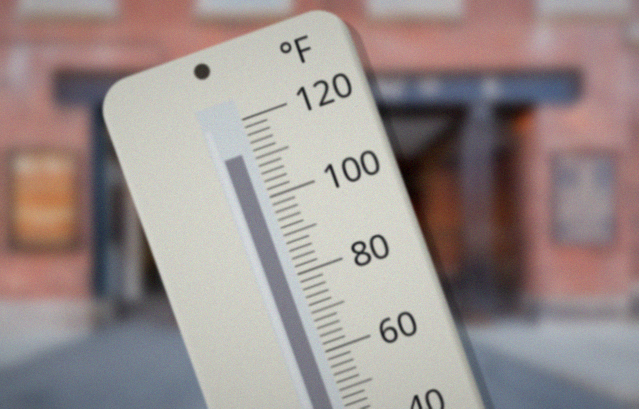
112 (°F)
